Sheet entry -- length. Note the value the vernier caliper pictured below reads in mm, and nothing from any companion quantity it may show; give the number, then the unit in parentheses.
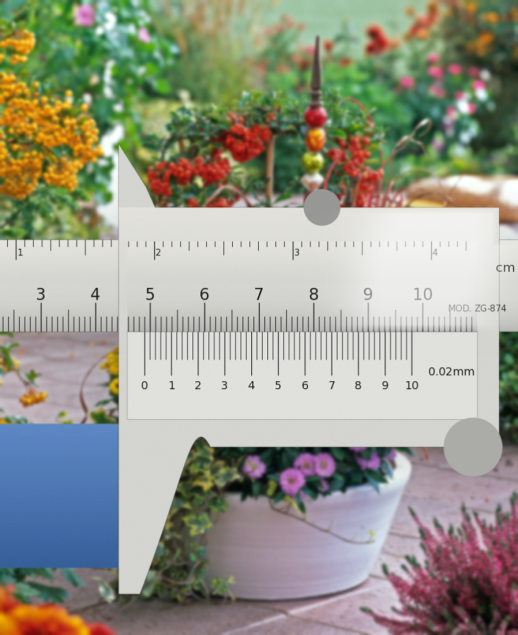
49.0 (mm)
